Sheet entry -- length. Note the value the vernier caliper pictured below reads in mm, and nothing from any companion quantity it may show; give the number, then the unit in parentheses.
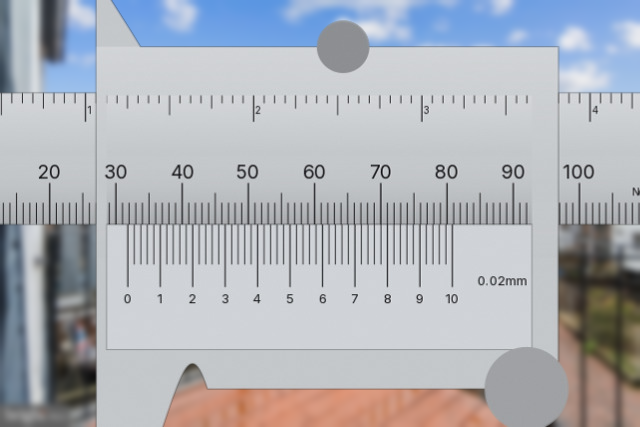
31.8 (mm)
